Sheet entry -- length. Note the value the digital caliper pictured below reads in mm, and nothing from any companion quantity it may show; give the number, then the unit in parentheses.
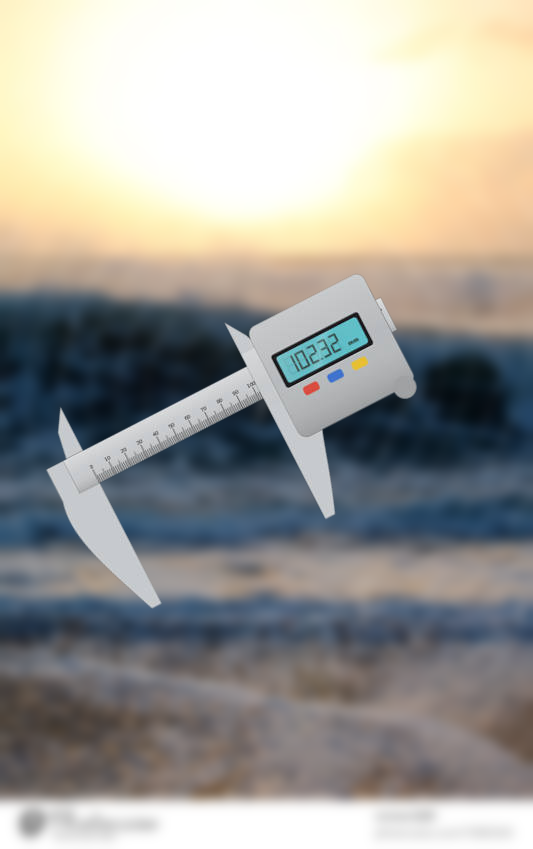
102.32 (mm)
